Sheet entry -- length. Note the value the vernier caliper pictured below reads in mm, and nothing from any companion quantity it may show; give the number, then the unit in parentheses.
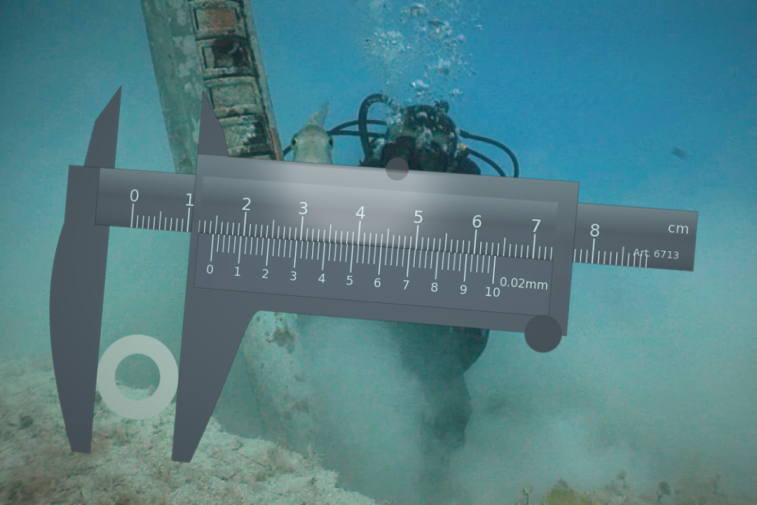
14.6 (mm)
